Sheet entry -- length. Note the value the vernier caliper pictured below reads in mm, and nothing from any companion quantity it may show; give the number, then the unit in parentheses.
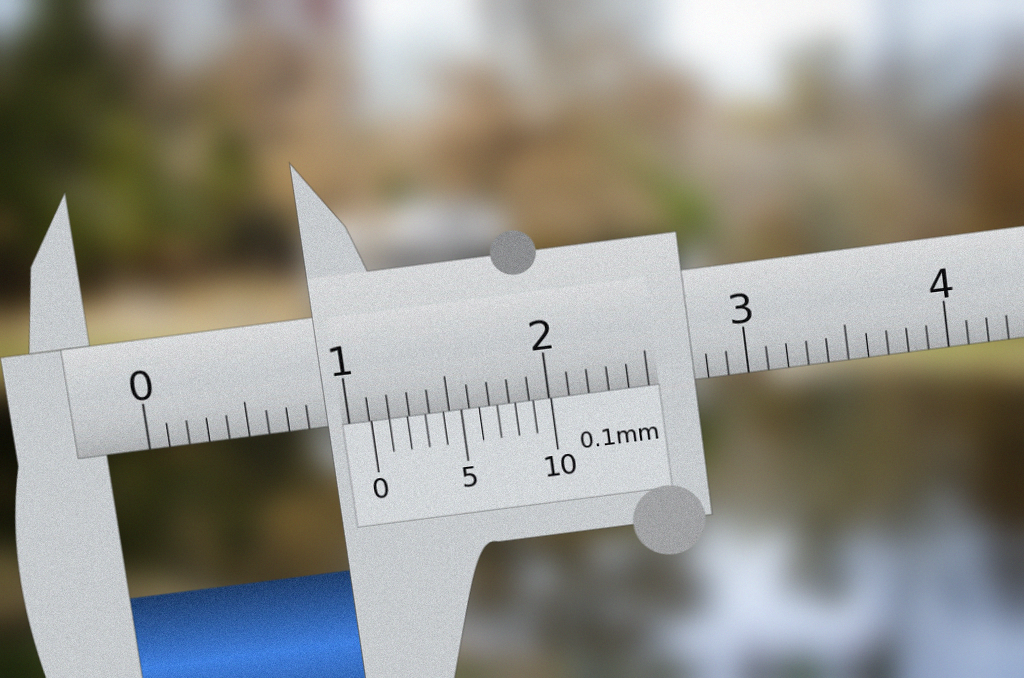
11.1 (mm)
